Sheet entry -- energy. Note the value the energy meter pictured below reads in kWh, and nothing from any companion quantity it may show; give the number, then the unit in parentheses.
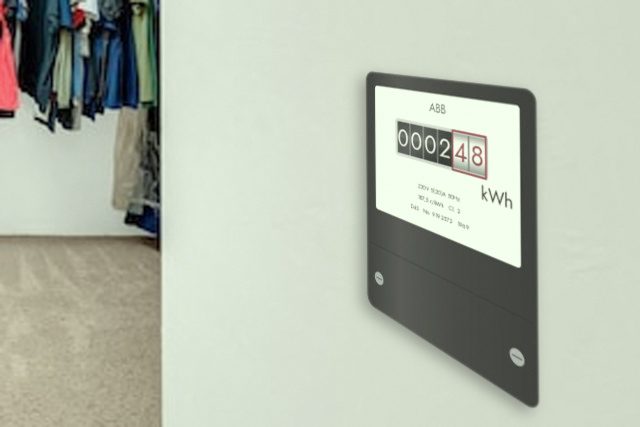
2.48 (kWh)
